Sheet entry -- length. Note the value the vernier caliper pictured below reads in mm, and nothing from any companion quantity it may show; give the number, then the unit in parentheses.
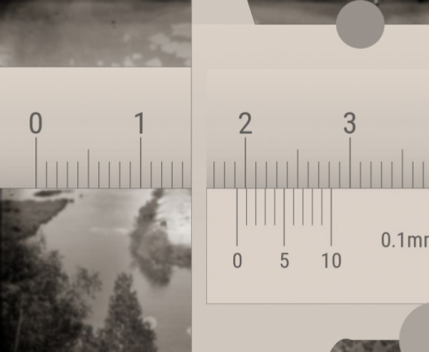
19.2 (mm)
